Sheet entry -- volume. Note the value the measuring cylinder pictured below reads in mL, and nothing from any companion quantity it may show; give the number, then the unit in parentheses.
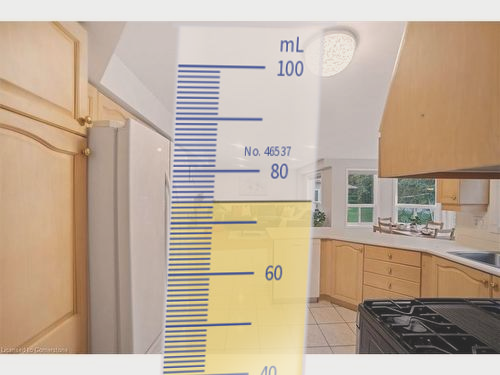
74 (mL)
